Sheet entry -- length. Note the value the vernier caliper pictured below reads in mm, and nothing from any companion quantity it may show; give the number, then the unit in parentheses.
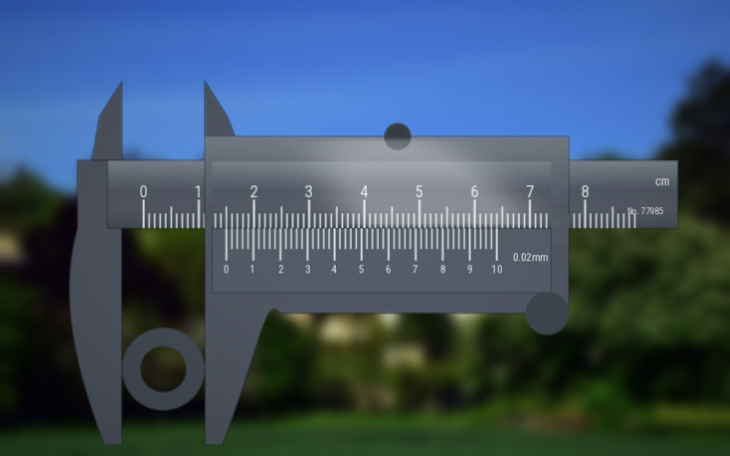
15.0 (mm)
